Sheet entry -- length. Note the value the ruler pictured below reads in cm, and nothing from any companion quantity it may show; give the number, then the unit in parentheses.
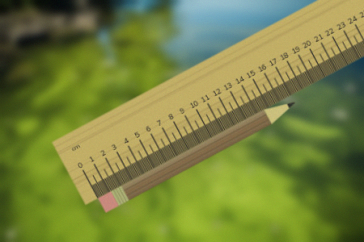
17 (cm)
